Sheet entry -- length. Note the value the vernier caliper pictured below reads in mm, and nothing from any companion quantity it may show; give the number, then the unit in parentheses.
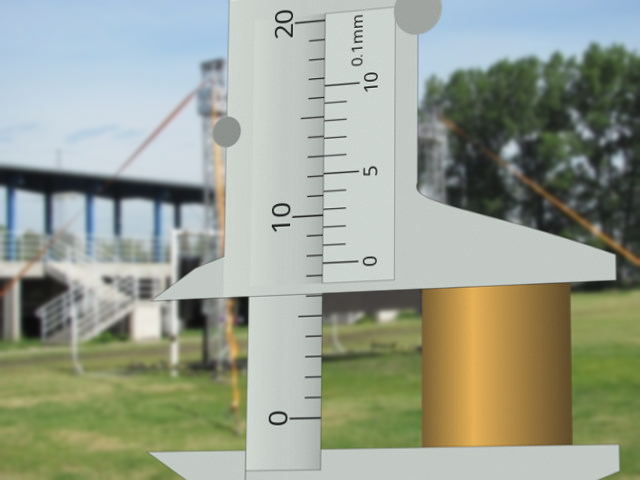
7.6 (mm)
